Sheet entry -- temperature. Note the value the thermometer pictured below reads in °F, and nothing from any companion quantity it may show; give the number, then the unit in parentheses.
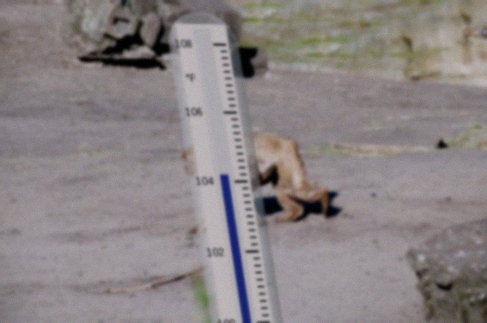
104.2 (°F)
